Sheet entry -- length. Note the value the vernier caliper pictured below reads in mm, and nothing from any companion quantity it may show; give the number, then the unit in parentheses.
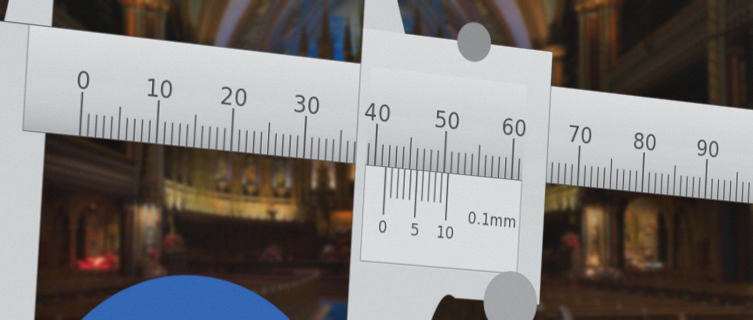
41.6 (mm)
